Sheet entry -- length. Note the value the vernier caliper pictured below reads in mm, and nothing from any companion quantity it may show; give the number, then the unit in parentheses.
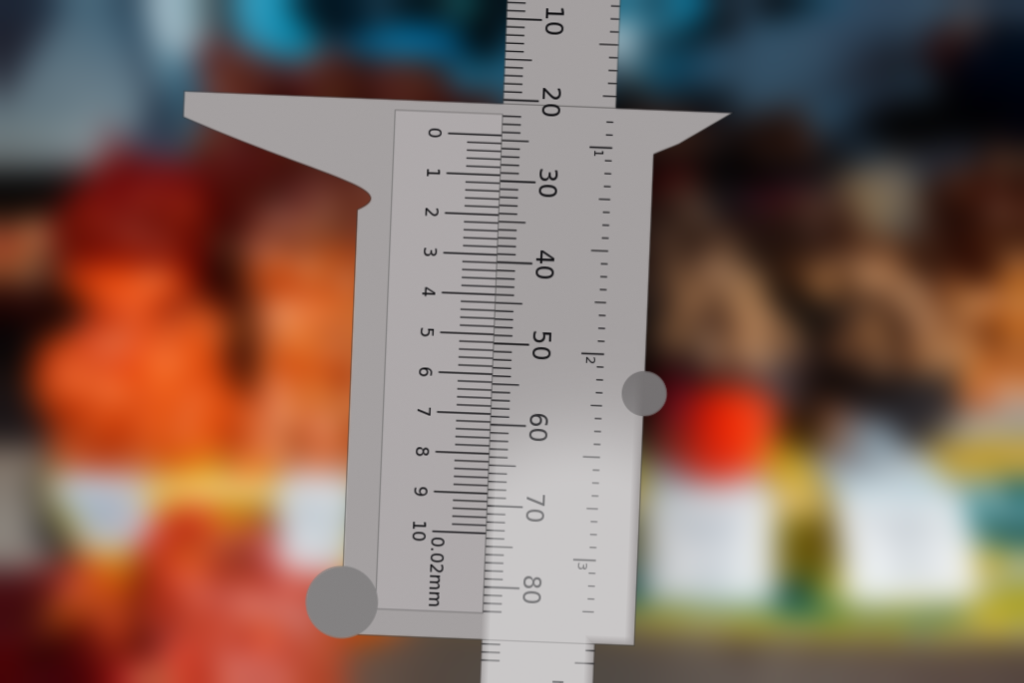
24.4 (mm)
